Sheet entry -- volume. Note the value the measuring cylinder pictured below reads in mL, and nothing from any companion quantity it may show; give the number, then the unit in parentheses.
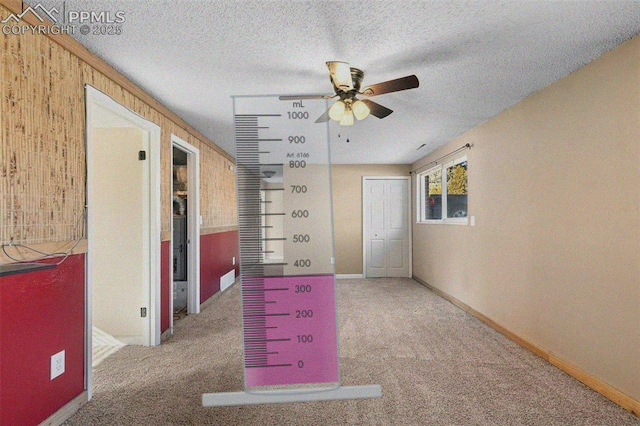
350 (mL)
